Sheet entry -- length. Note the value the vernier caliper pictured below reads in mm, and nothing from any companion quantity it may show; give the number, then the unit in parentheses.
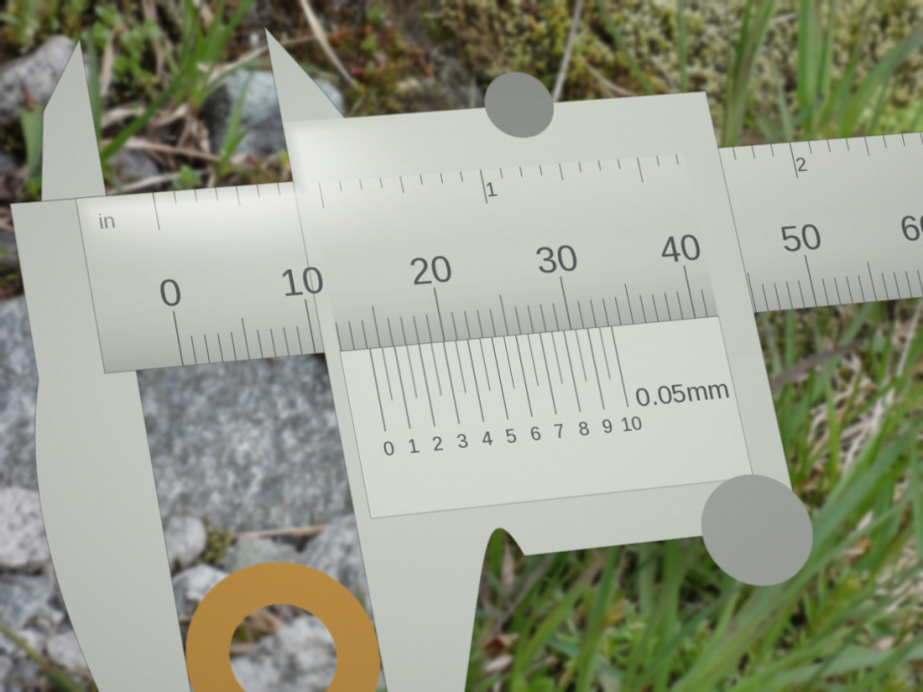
14.2 (mm)
